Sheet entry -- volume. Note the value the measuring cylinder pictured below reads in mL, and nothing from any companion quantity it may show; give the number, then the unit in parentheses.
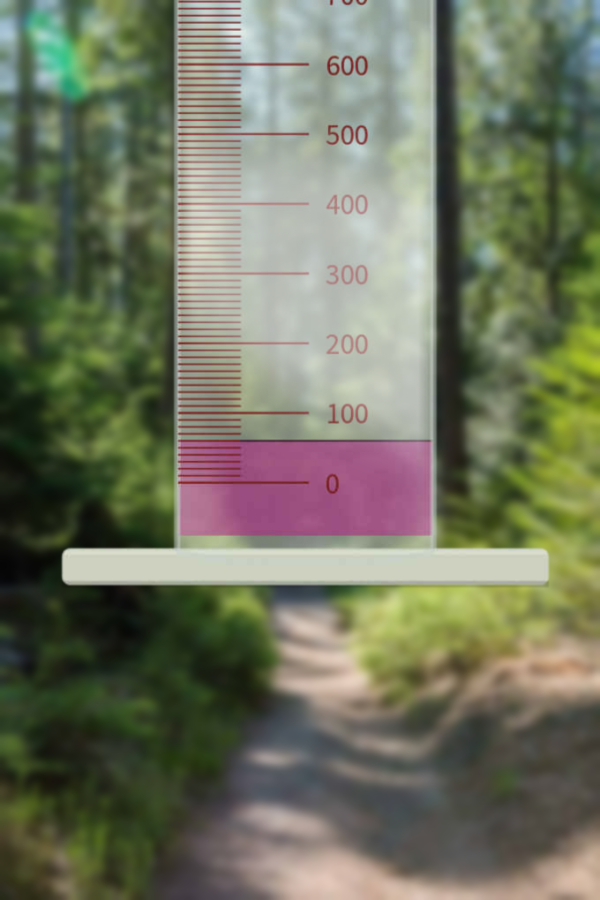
60 (mL)
